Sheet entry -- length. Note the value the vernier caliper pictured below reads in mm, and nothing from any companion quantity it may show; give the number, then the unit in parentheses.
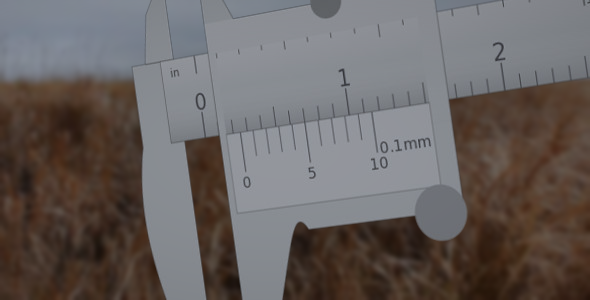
2.5 (mm)
